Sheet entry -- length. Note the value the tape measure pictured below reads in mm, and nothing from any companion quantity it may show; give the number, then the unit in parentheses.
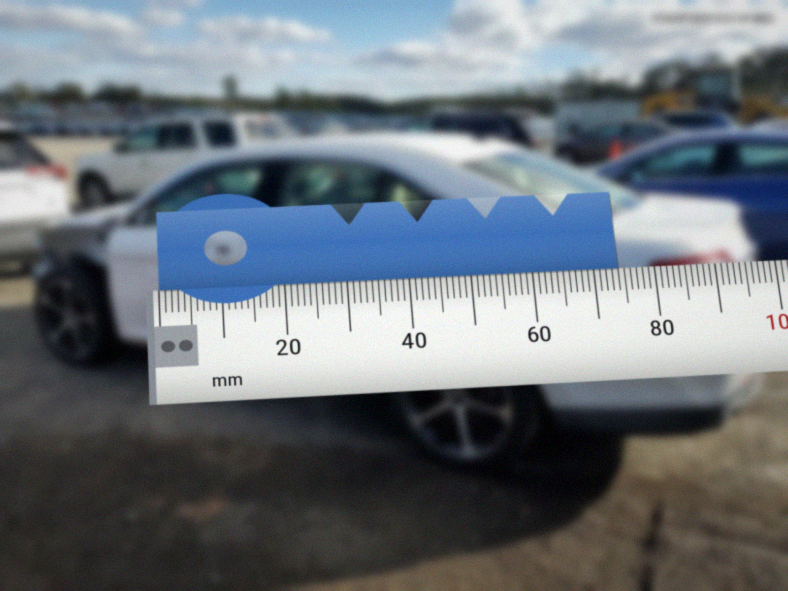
74 (mm)
